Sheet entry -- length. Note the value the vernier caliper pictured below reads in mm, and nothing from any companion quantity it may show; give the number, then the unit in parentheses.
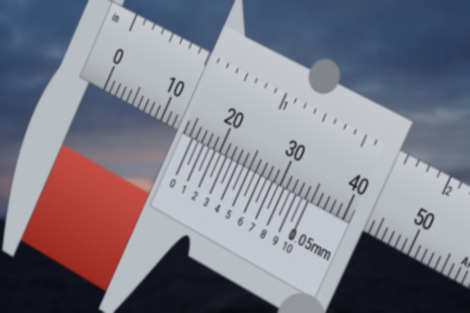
15.5 (mm)
